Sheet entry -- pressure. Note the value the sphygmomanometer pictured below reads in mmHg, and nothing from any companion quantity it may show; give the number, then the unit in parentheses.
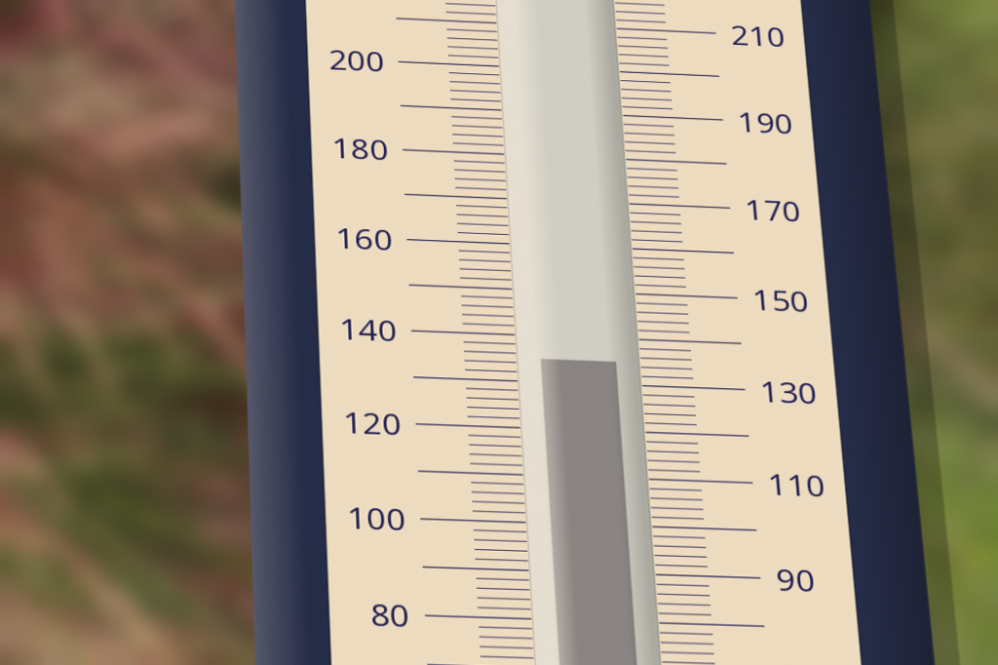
135 (mmHg)
